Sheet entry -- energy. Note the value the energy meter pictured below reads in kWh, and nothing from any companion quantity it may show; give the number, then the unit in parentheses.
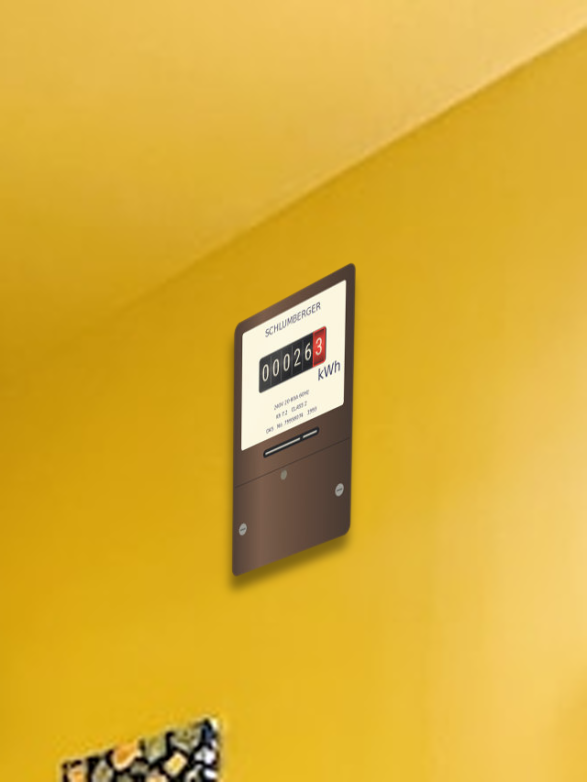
26.3 (kWh)
